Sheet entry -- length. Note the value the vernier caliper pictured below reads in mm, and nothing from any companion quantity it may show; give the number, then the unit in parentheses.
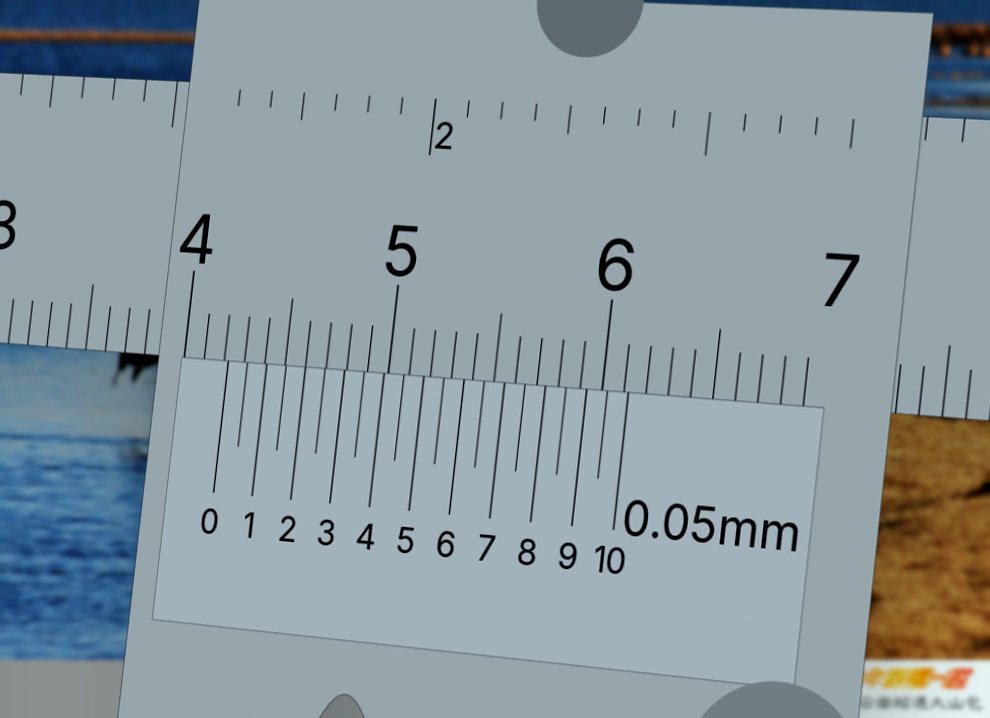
42.2 (mm)
